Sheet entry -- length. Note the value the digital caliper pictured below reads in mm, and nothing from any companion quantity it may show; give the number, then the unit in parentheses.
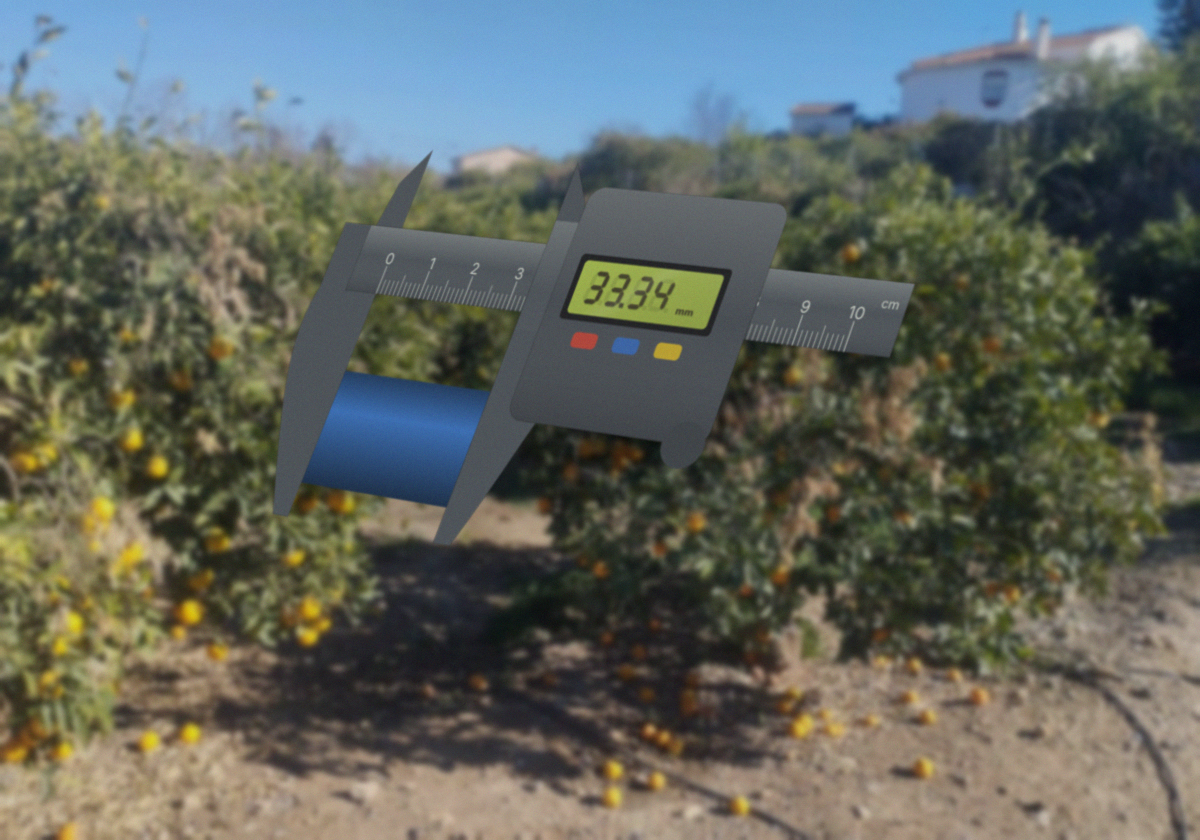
33.34 (mm)
